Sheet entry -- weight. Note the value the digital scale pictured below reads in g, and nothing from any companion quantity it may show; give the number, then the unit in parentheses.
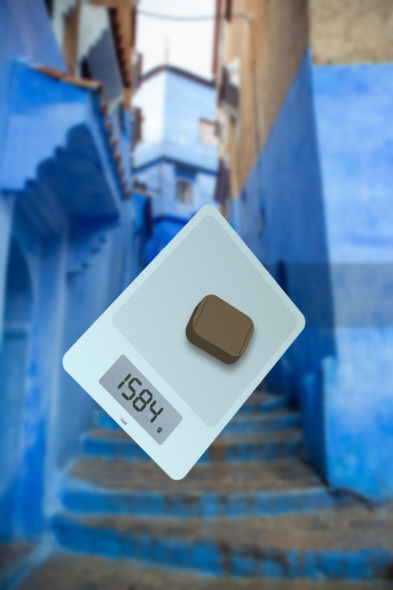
1584 (g)
